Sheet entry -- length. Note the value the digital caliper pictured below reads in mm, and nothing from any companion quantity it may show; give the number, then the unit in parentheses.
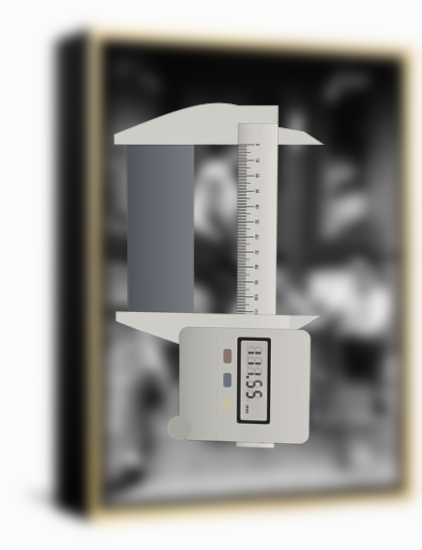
111.55 (mm)
